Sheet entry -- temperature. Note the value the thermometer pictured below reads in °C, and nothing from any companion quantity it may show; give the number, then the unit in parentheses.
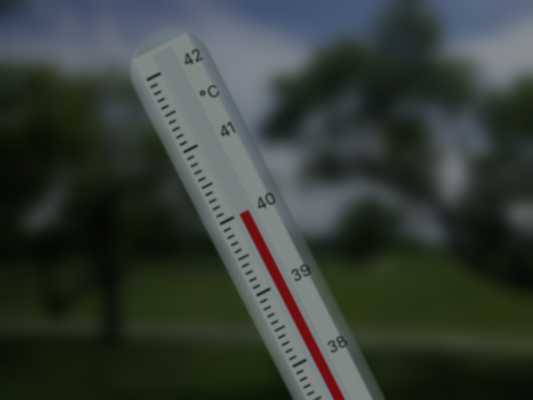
40 (°C)
